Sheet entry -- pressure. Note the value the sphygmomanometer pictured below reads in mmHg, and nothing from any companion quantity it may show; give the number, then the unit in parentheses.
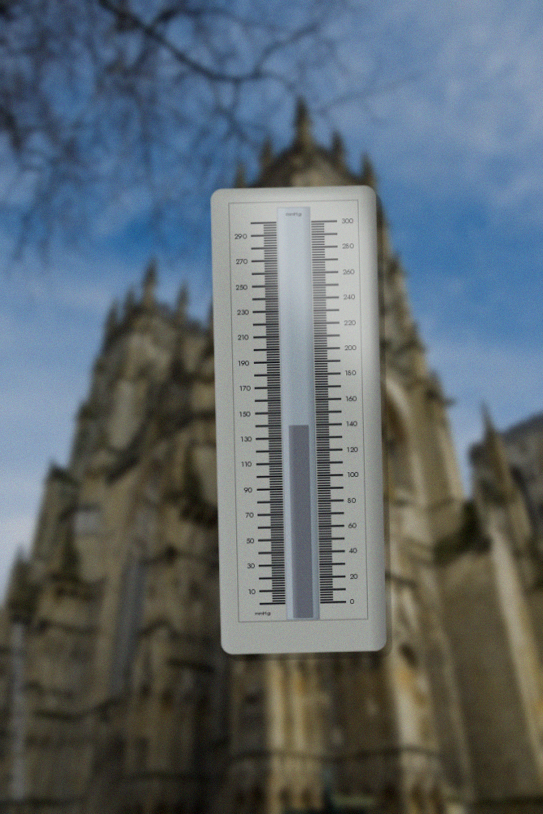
140 (mmHg)
